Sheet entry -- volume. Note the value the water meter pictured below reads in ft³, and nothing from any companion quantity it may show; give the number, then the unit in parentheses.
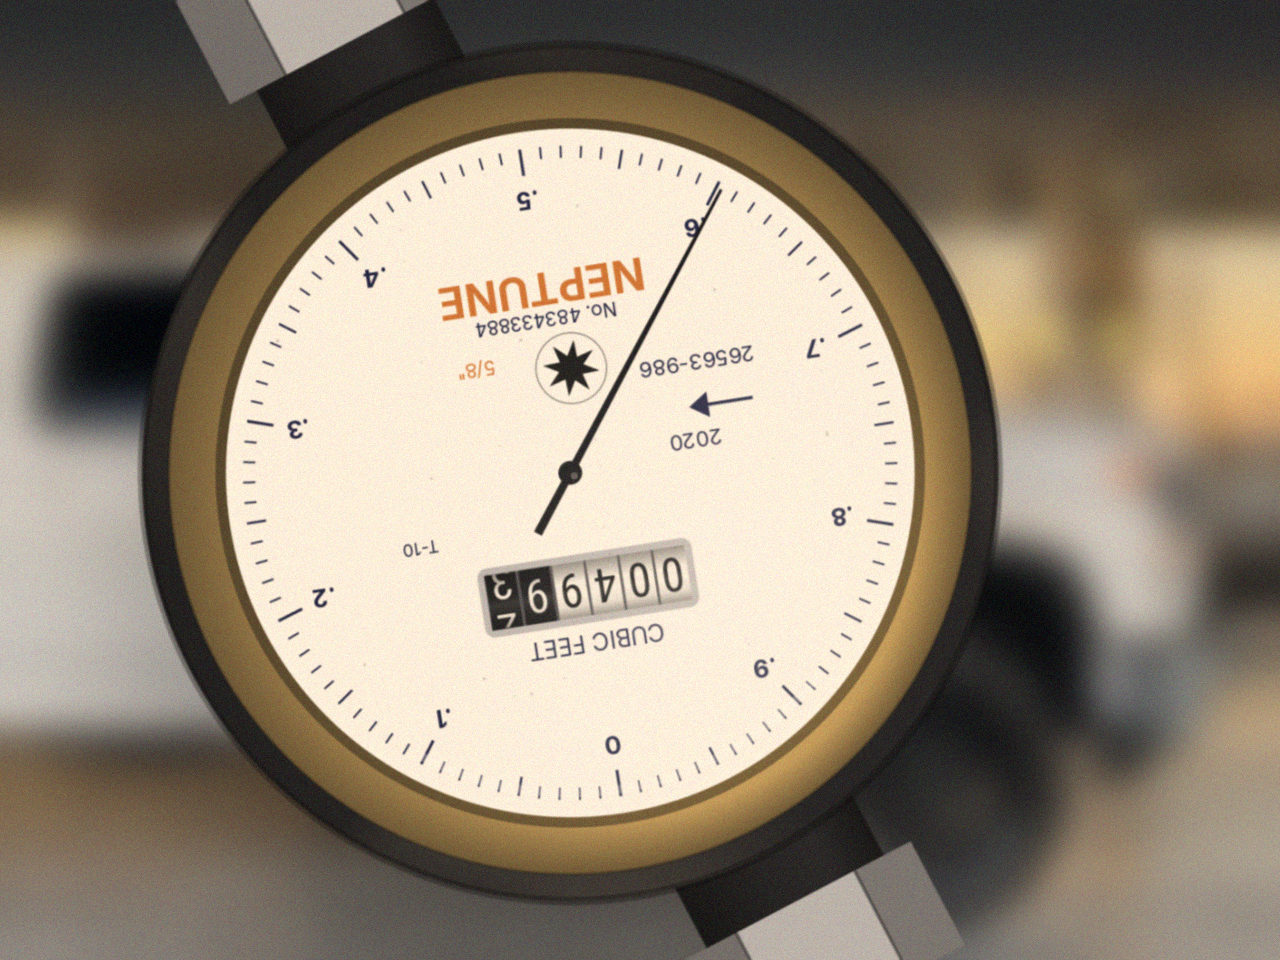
4992.60 (ft³)
